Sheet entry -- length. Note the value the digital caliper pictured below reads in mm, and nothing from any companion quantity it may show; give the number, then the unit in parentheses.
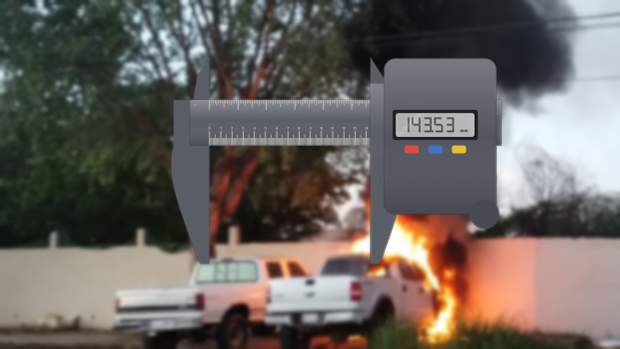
143.53 (mm)
